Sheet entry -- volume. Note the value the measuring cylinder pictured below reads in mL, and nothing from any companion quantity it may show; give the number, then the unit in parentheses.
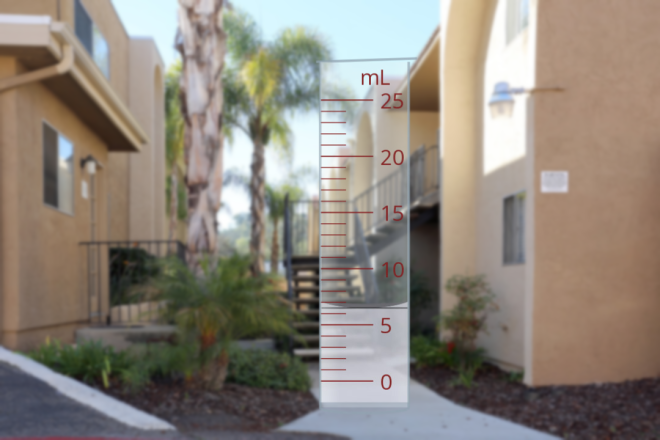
6.5 (mL)
